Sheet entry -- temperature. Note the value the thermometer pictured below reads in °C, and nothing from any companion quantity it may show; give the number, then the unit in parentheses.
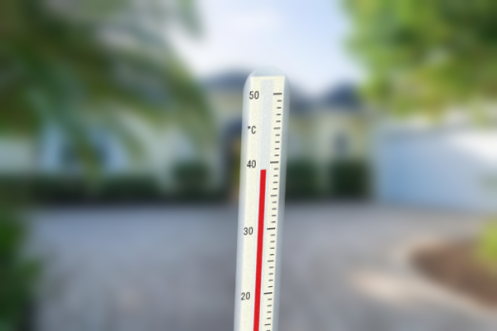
39 (°C)
